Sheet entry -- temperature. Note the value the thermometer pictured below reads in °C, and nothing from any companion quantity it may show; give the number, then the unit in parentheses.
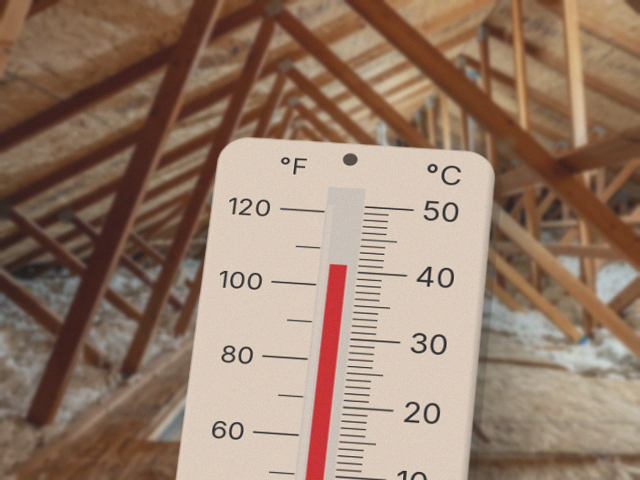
41 (°C)
